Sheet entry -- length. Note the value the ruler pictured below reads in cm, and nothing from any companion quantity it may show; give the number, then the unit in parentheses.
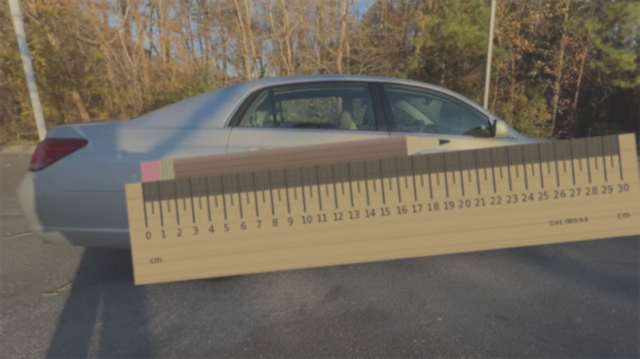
19.5 (cm)
